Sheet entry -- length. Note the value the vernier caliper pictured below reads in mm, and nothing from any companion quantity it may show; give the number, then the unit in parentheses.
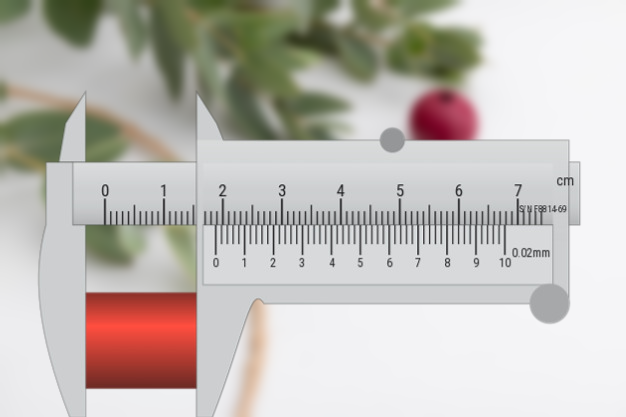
18.8 (mm)
